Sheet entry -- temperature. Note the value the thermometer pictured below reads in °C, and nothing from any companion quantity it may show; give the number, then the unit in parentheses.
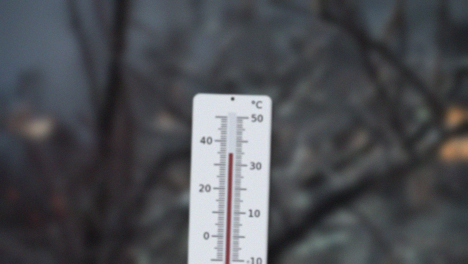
35 (°C)
